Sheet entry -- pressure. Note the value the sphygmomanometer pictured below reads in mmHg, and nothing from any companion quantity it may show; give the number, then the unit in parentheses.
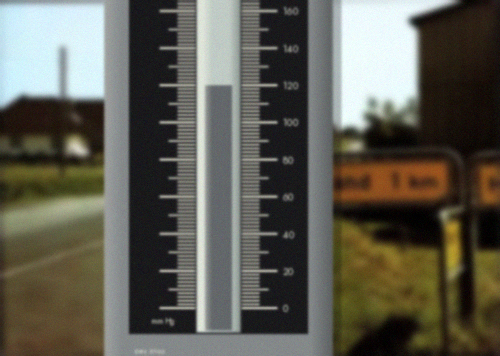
120 (mmHg)
